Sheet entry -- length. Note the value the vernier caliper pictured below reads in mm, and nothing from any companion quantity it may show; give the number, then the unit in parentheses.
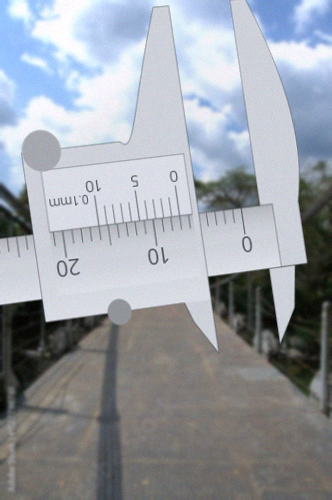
7.0 (mm)
